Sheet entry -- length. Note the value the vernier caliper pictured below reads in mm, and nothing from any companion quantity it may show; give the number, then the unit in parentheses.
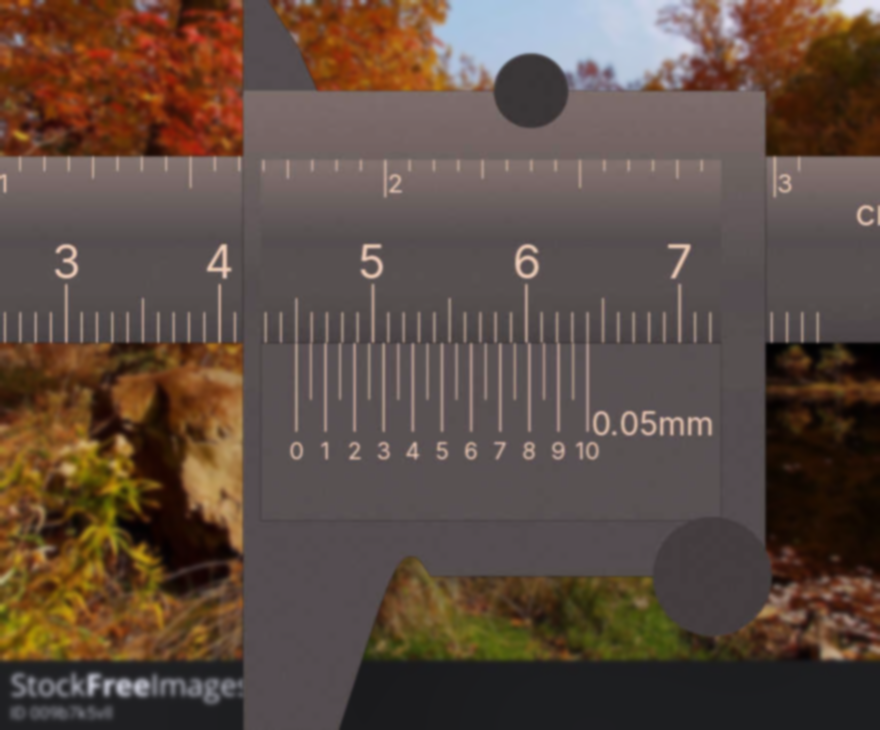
45.0 (mm)
